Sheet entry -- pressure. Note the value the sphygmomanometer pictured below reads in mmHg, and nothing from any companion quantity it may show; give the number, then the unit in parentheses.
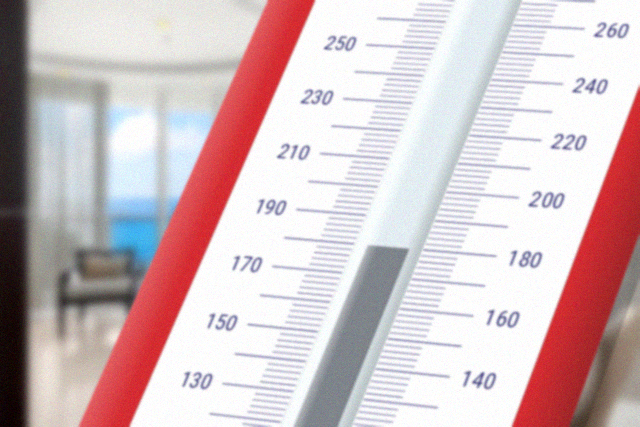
180 (mmHg)
